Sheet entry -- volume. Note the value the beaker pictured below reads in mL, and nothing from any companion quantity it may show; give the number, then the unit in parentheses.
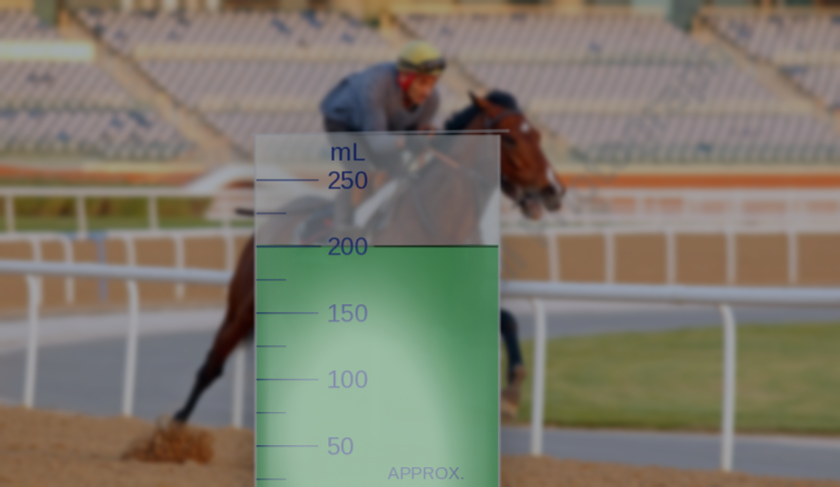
200 (mL)
